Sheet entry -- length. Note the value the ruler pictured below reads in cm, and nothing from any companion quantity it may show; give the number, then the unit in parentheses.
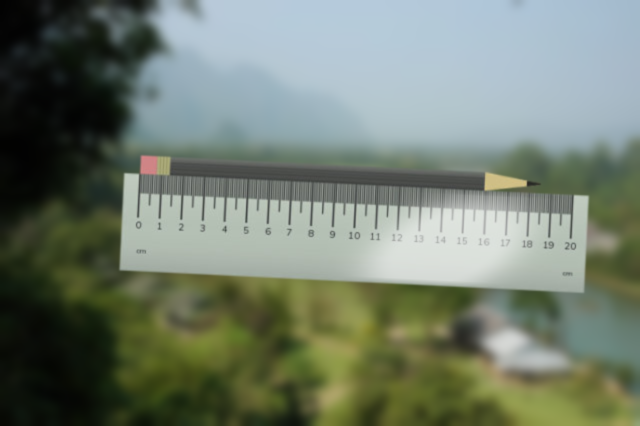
18.5 (cm)
